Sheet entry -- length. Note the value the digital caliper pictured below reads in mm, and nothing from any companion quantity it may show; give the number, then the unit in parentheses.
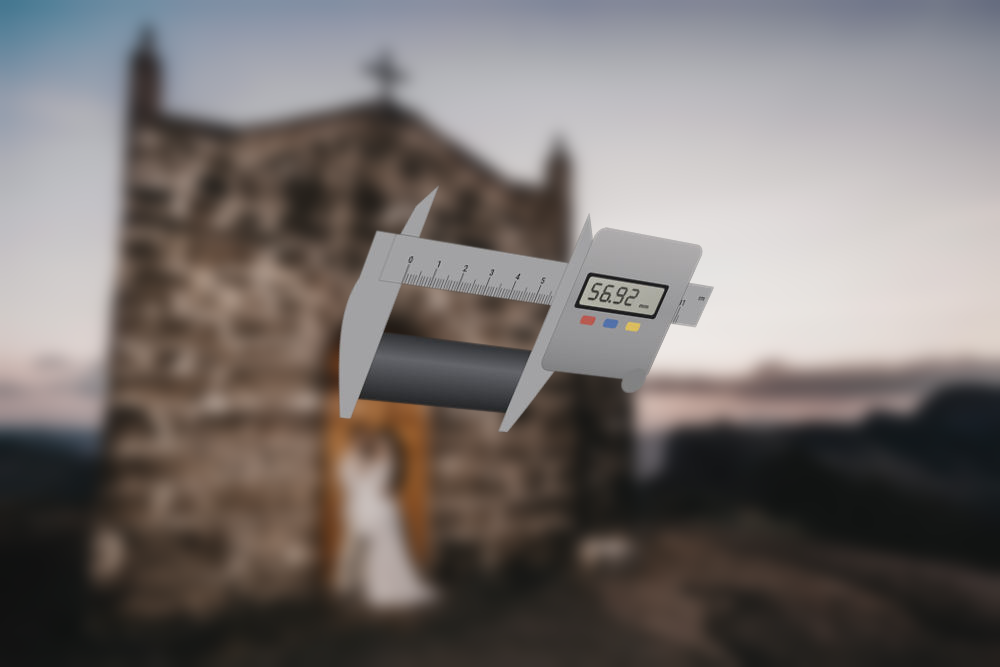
56.92 (mm)
